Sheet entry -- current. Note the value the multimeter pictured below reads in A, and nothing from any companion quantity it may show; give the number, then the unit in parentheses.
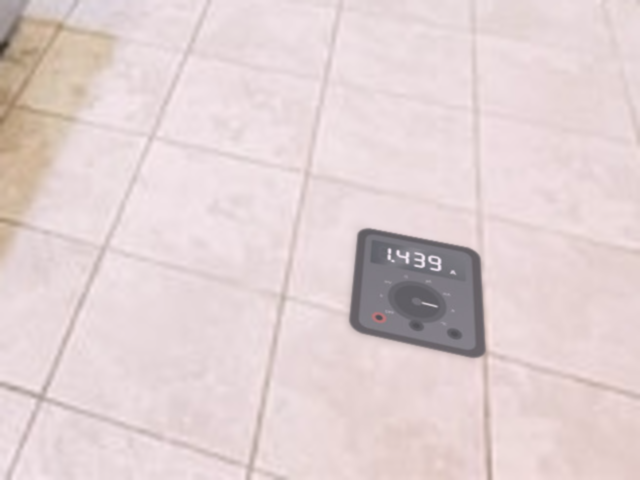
1.439 (A)
